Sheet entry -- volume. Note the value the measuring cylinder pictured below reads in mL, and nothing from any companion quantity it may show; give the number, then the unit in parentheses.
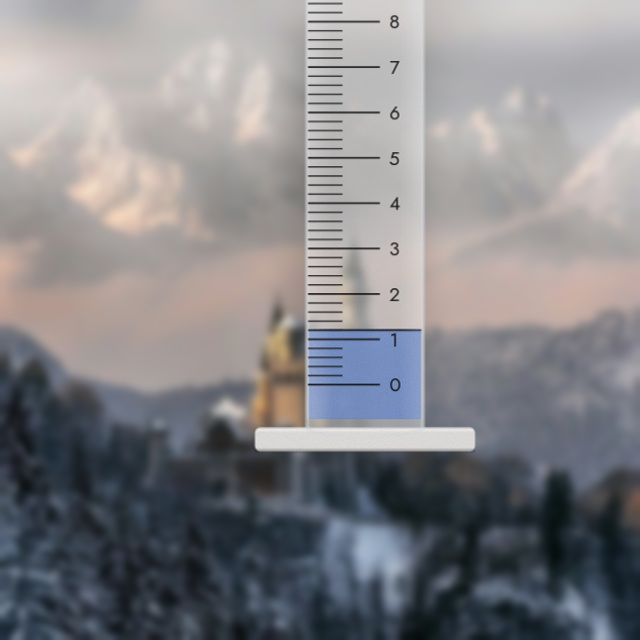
1.2 (mL)
